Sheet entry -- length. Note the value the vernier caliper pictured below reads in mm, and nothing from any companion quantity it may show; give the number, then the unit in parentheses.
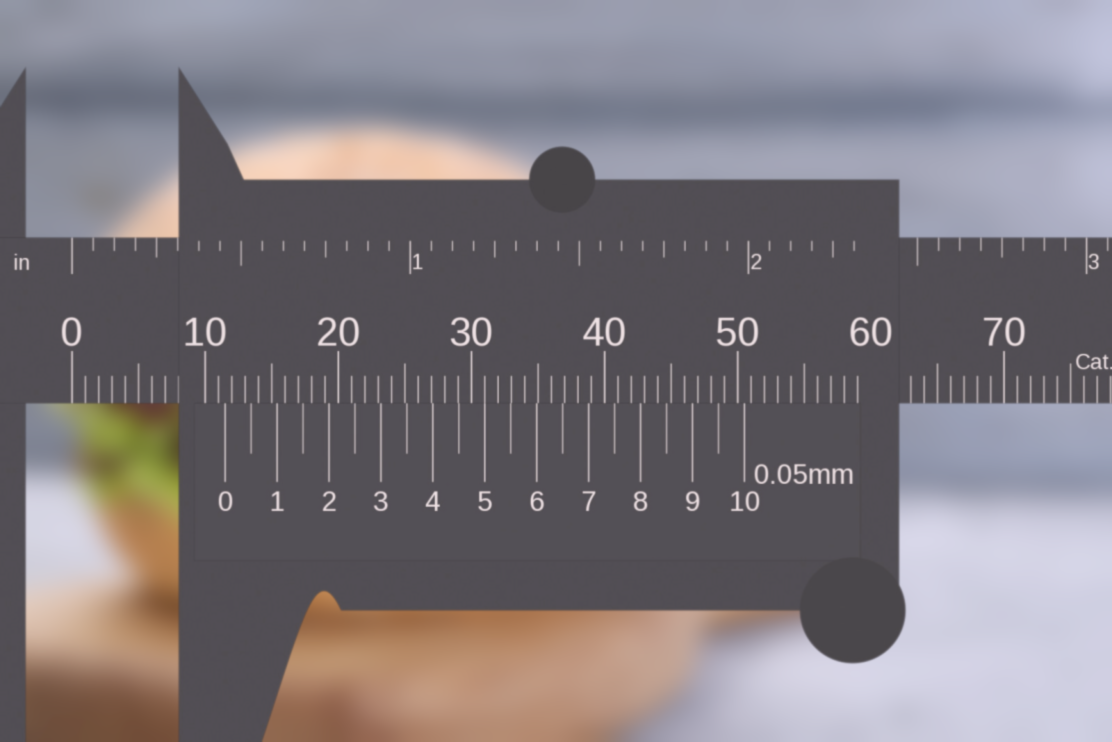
11.5 (mm)
